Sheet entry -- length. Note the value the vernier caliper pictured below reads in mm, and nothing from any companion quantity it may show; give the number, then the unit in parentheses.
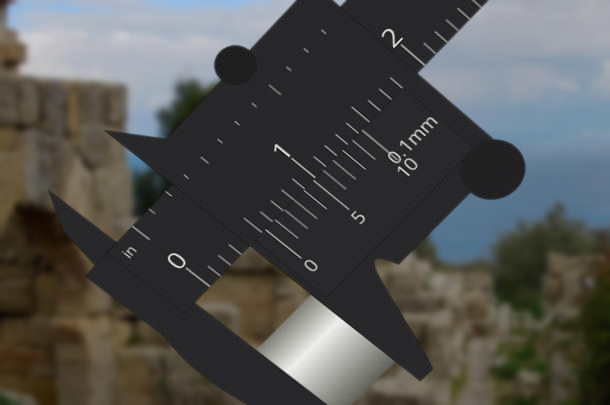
5.3 (mm)
